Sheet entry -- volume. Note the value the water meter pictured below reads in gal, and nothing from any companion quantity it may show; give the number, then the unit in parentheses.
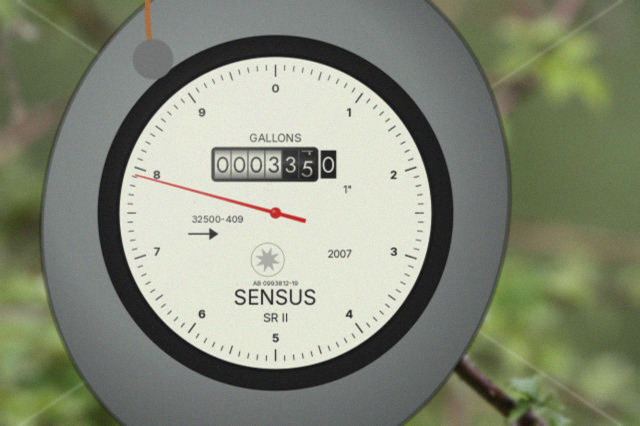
3347.9 (gal)
